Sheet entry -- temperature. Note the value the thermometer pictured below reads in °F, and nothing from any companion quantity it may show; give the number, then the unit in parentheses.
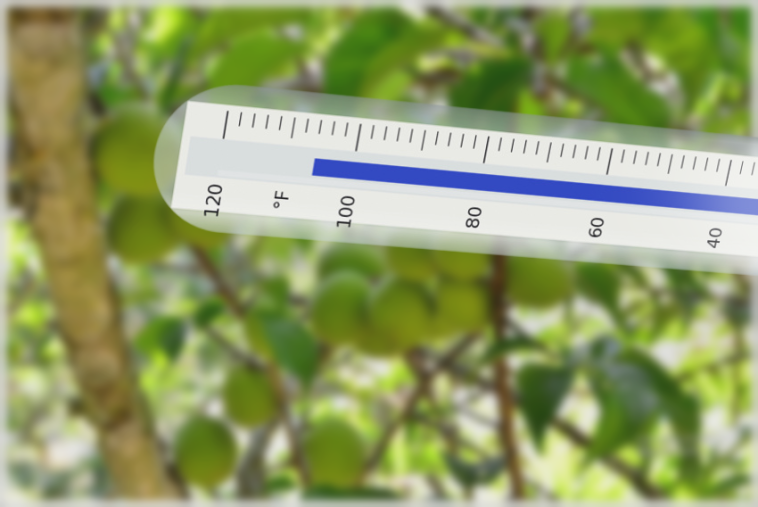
106 (°F)
